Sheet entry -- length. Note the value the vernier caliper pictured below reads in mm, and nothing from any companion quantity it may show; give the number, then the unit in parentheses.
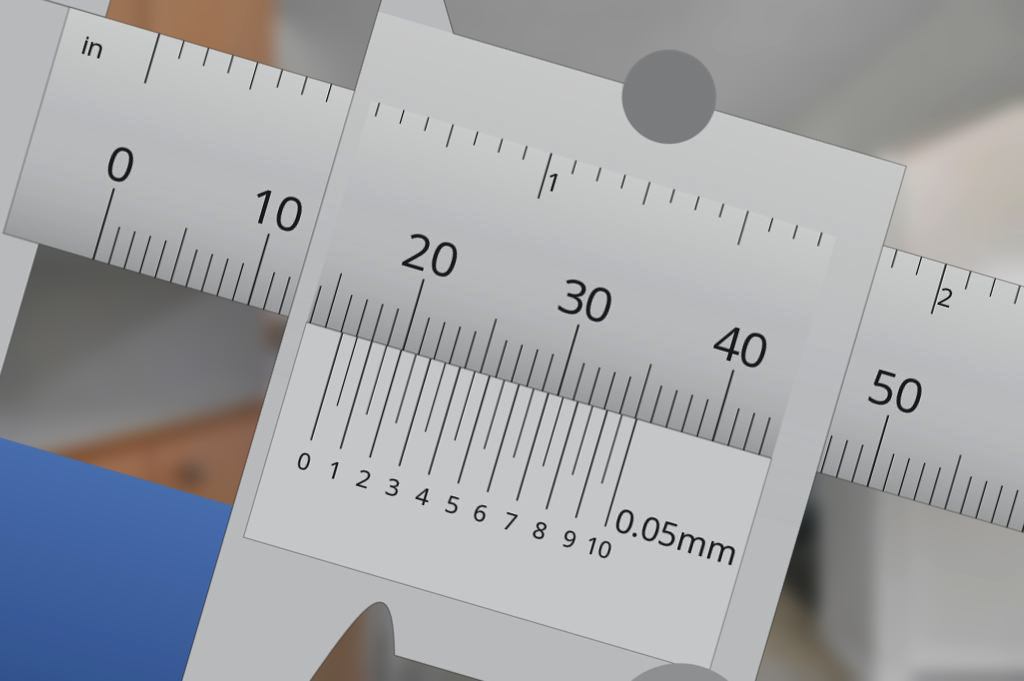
16.1 (mm)
